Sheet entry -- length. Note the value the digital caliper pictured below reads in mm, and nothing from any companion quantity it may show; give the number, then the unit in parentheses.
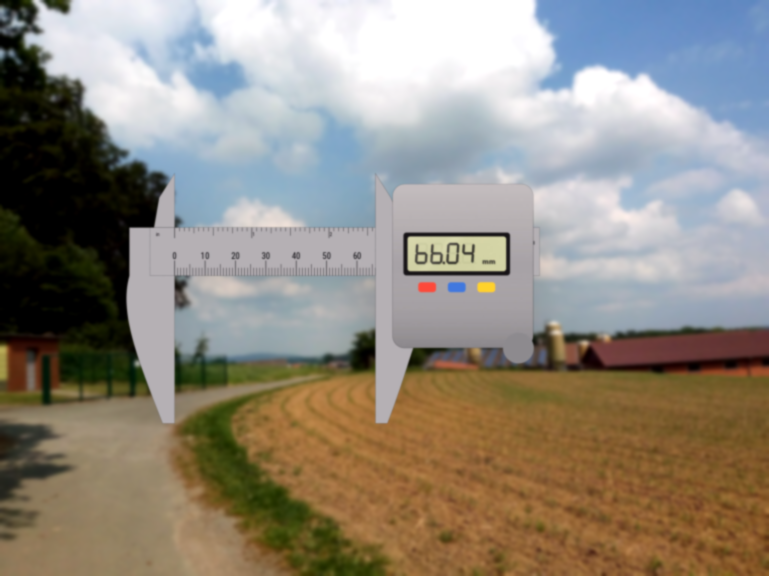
66.04 (mm)
